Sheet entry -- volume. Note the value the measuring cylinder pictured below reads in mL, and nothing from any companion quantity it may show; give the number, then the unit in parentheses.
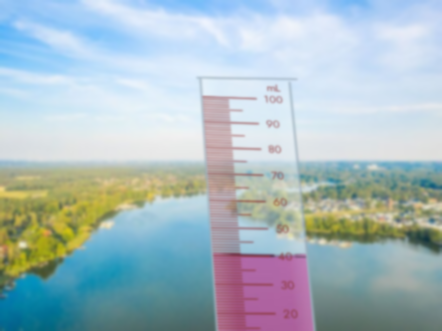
40 (mL)
